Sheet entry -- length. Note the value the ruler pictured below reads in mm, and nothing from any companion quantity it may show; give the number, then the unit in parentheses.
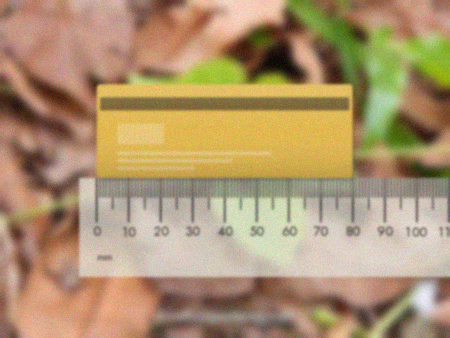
80 (mm)
